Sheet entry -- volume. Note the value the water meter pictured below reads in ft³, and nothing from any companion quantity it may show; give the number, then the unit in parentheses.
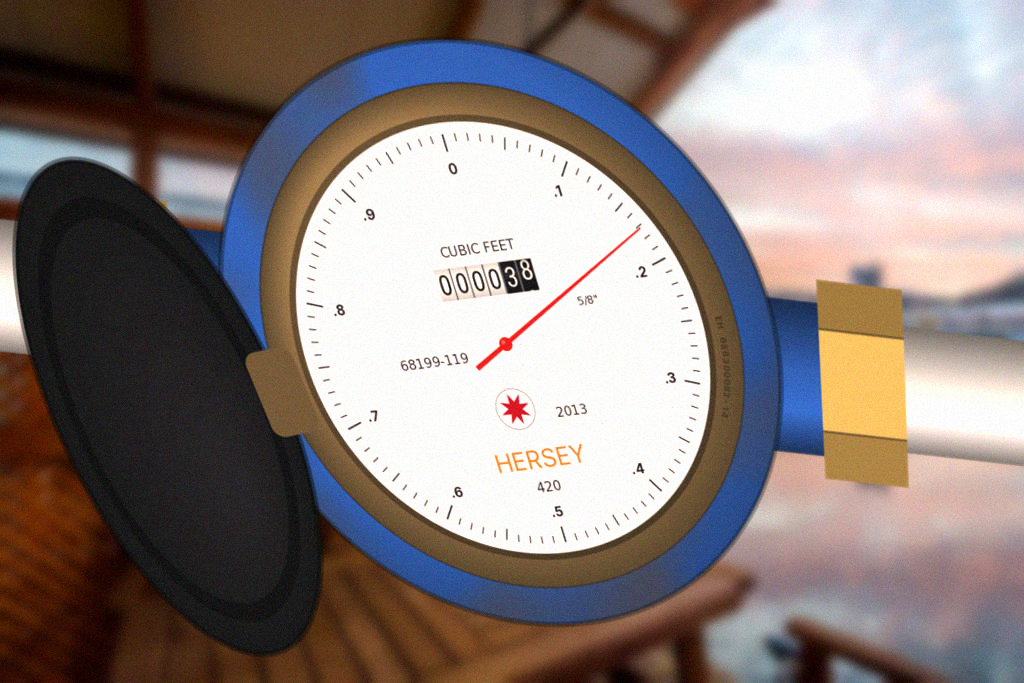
38.17 (ft³)
